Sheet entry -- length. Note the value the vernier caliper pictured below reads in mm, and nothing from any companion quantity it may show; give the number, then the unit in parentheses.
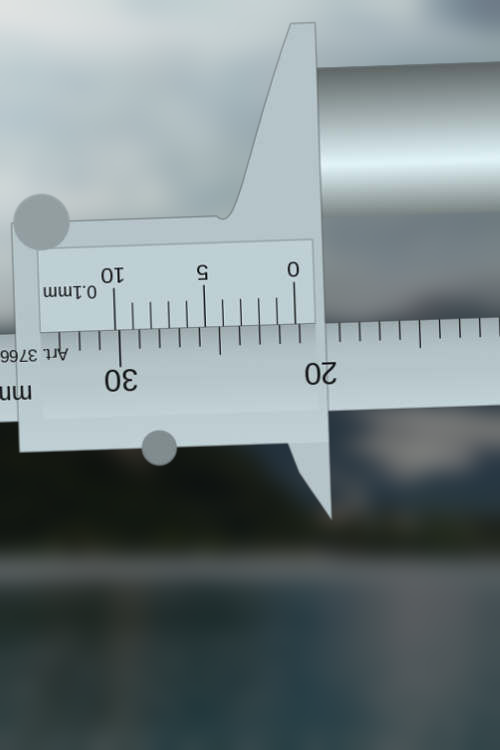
21.2 (mm)
